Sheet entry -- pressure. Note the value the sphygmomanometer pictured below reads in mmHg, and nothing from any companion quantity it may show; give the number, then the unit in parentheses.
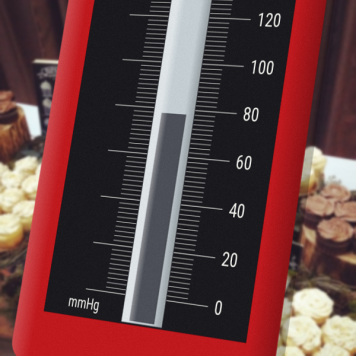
78 (mmHg)
